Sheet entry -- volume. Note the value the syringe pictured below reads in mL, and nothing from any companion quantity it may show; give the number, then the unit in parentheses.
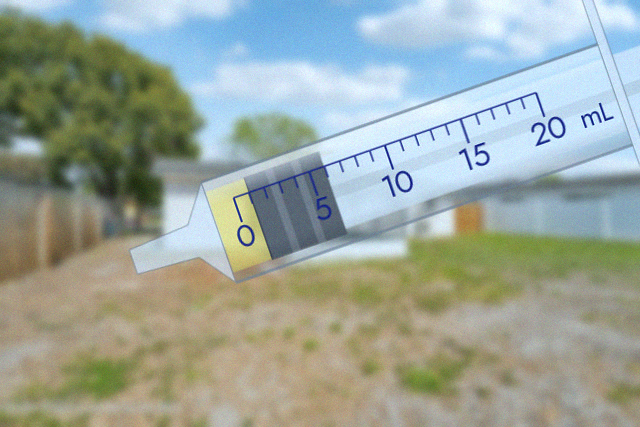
1 (mL)
